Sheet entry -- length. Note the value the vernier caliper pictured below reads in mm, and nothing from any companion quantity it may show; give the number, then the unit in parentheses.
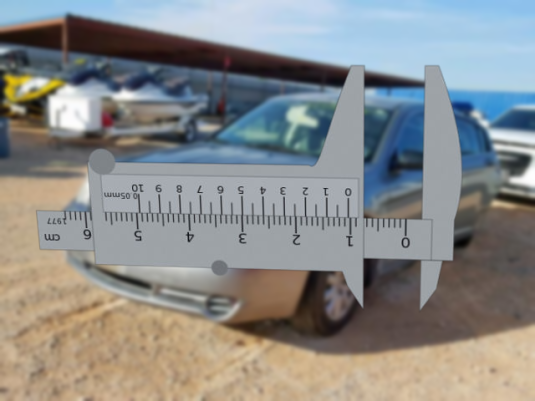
10.4 (mm)
